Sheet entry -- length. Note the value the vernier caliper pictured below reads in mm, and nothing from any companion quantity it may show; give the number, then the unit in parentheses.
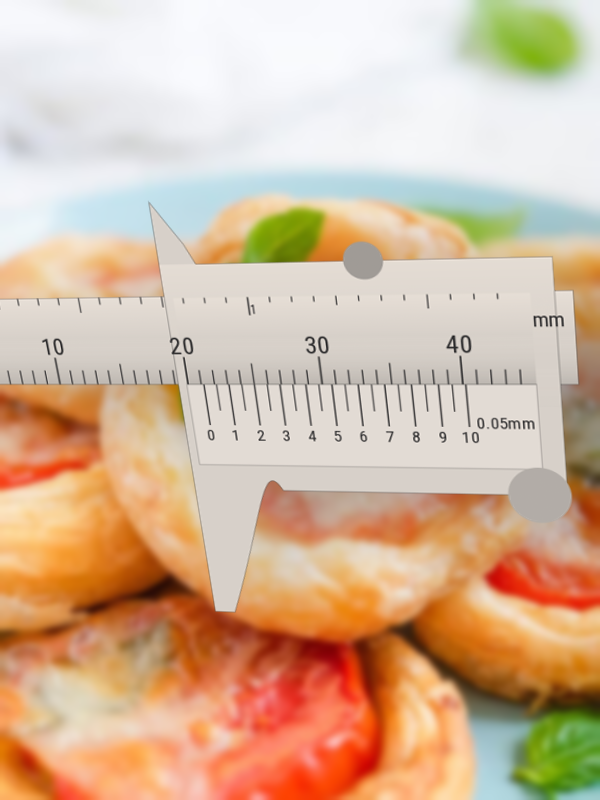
21.2 (mm)
